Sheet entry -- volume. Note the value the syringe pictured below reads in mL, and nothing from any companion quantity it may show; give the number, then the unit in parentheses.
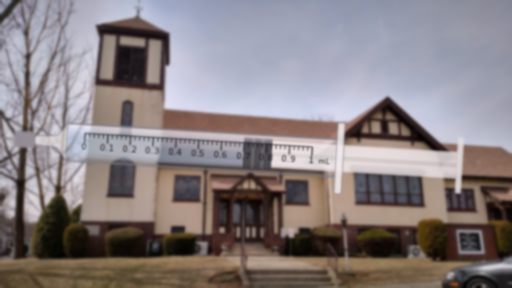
0.7 (mL)
